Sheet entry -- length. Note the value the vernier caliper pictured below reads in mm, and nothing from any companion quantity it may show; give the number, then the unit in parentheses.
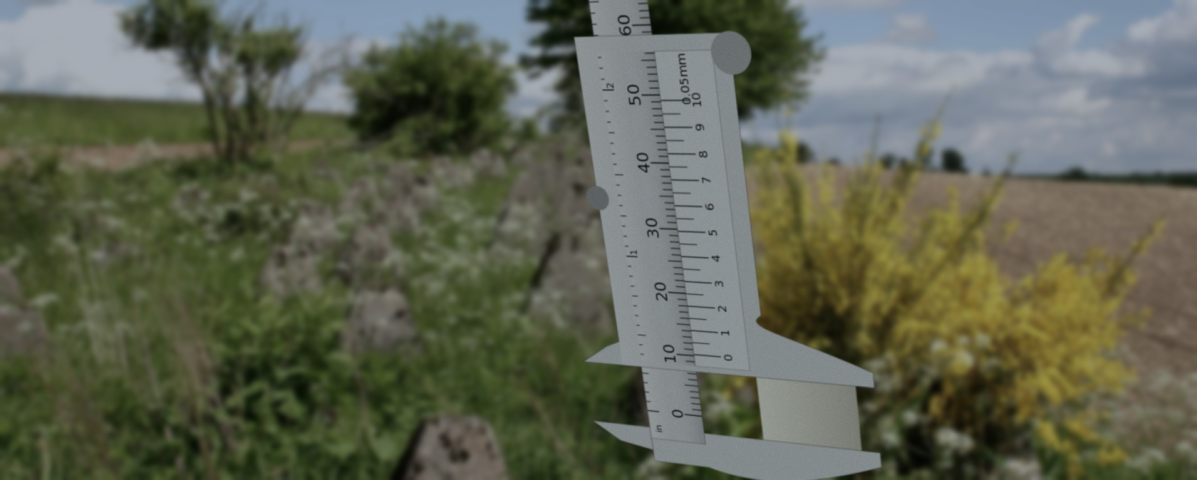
10.2 (mm)
